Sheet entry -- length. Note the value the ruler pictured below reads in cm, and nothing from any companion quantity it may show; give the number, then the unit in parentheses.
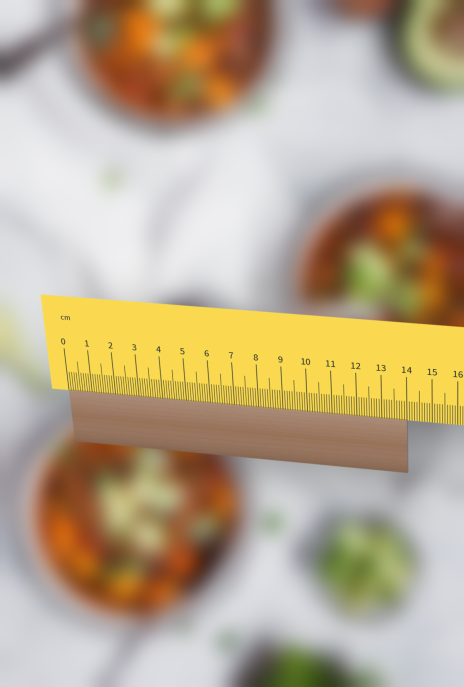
14 (cm)
